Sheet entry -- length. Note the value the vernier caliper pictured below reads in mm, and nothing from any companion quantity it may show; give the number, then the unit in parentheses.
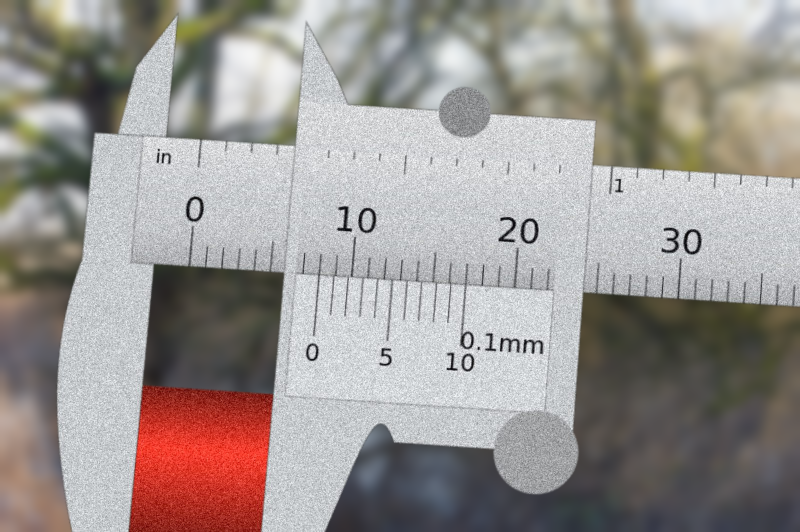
8.0 (mm)
